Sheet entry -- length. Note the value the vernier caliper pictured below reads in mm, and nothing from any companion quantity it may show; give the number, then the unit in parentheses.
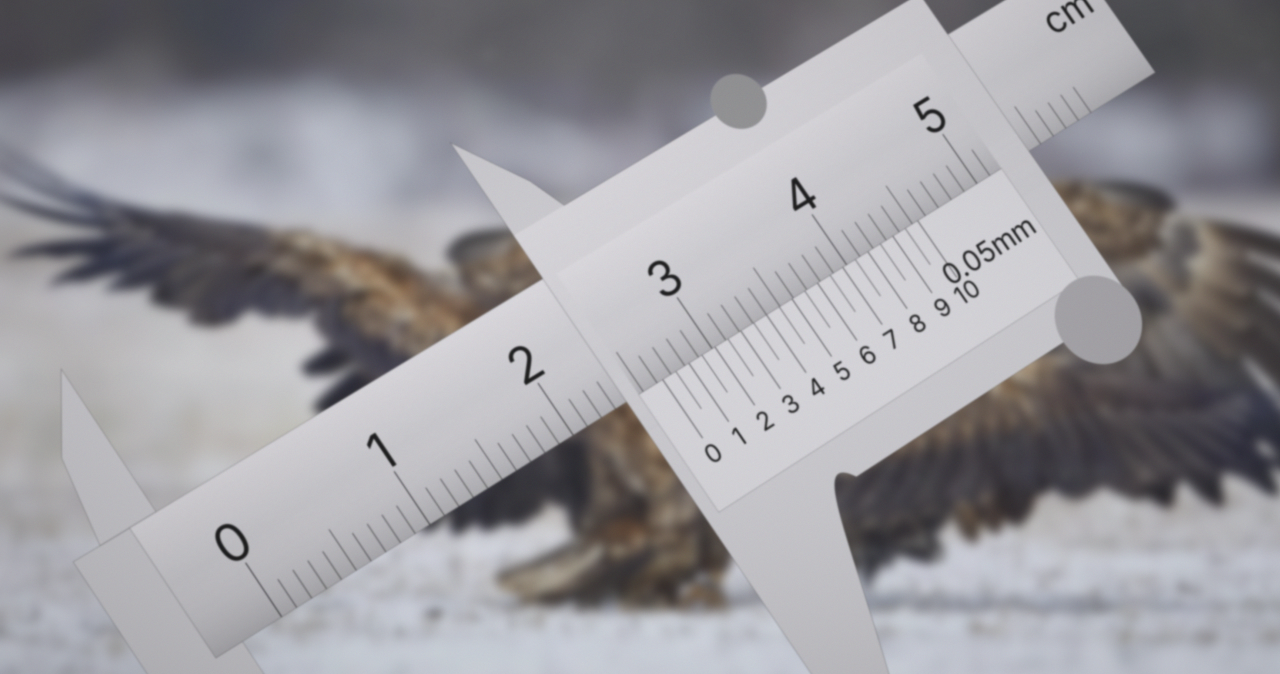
26.4 (mm)
